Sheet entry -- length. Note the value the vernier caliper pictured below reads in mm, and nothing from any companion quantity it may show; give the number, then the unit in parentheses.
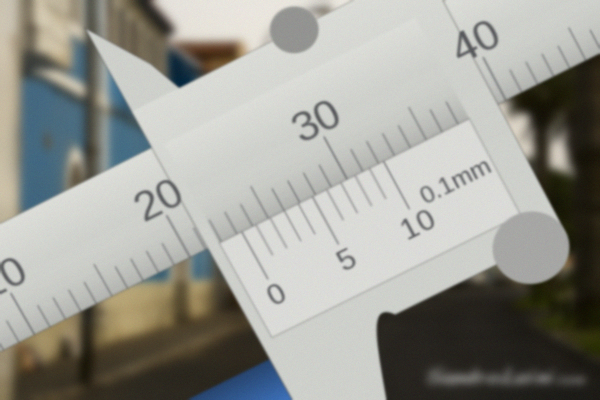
23.3 (mm)
